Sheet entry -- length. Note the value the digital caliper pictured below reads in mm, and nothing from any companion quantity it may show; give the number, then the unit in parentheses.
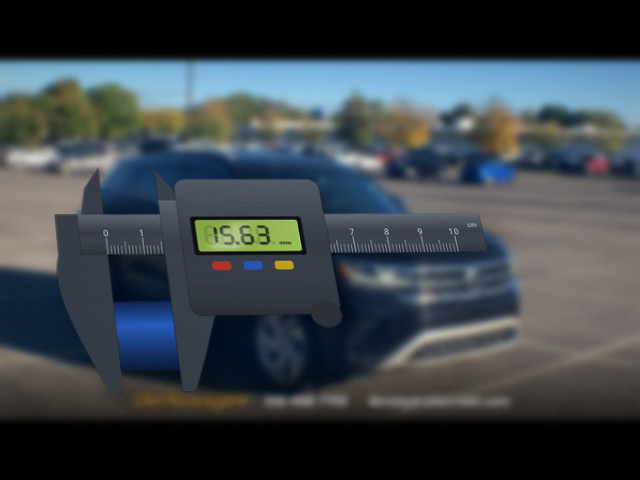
15.63 (mm)
